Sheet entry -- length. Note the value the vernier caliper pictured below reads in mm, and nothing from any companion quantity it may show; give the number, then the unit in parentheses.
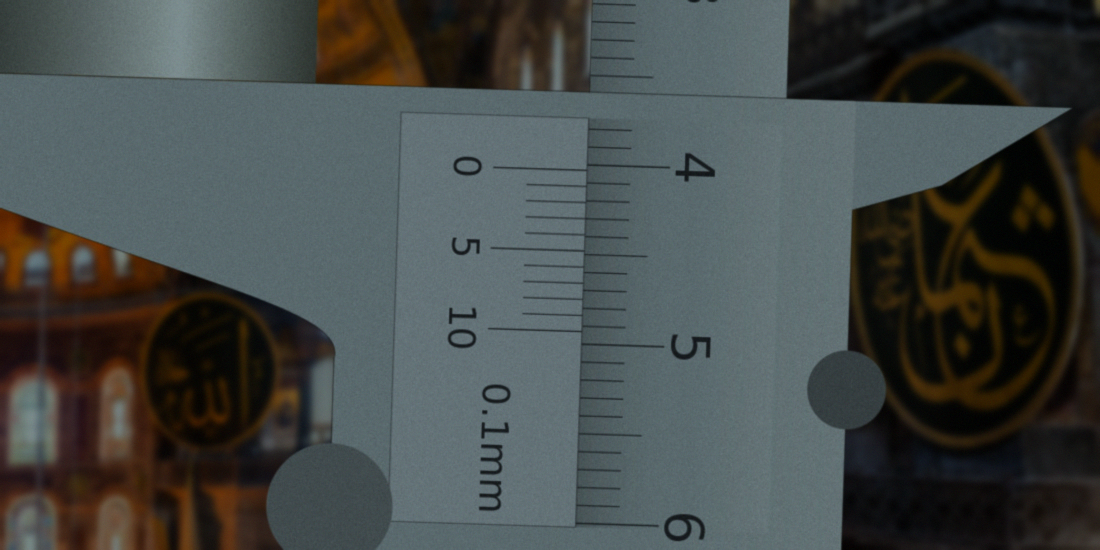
40.3 (mm)
